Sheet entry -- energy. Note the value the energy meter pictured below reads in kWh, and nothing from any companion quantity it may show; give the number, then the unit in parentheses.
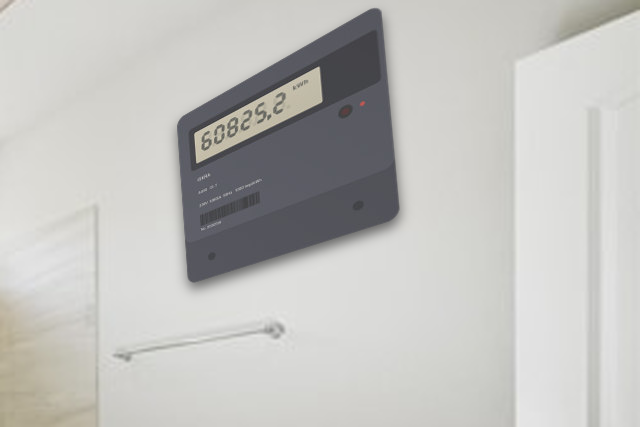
60825.2 (kWh)
